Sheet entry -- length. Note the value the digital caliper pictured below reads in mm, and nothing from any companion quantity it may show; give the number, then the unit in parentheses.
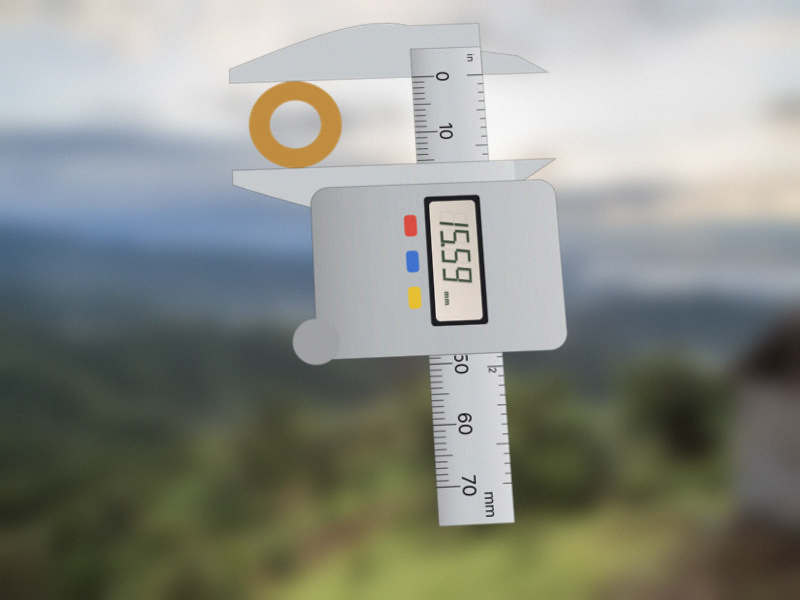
15.59 (mm)
